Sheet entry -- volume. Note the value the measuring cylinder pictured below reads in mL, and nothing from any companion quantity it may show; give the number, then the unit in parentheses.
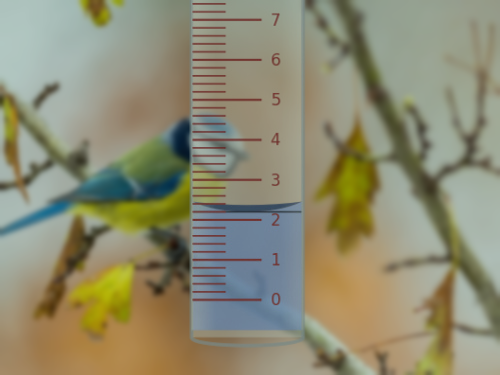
2.2 (mL)
